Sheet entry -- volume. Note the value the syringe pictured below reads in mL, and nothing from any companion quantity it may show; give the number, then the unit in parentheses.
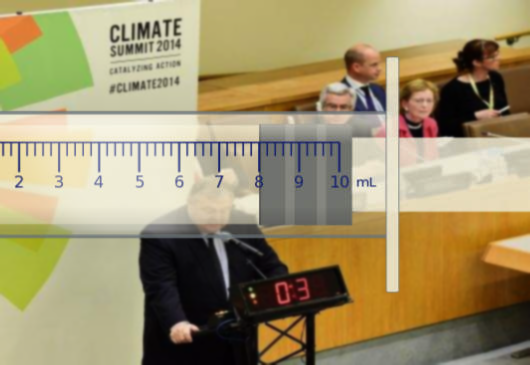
8 (mL)
